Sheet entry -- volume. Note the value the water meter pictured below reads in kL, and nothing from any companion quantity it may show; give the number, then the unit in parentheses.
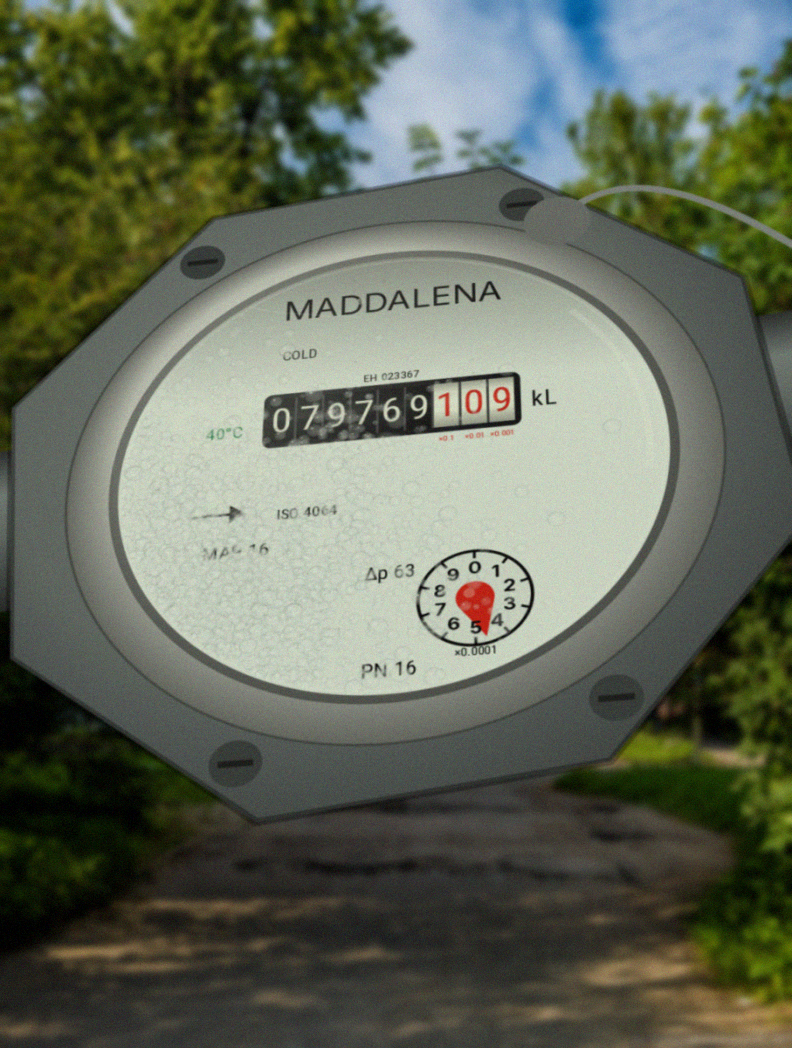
79769.1094 (kL)
